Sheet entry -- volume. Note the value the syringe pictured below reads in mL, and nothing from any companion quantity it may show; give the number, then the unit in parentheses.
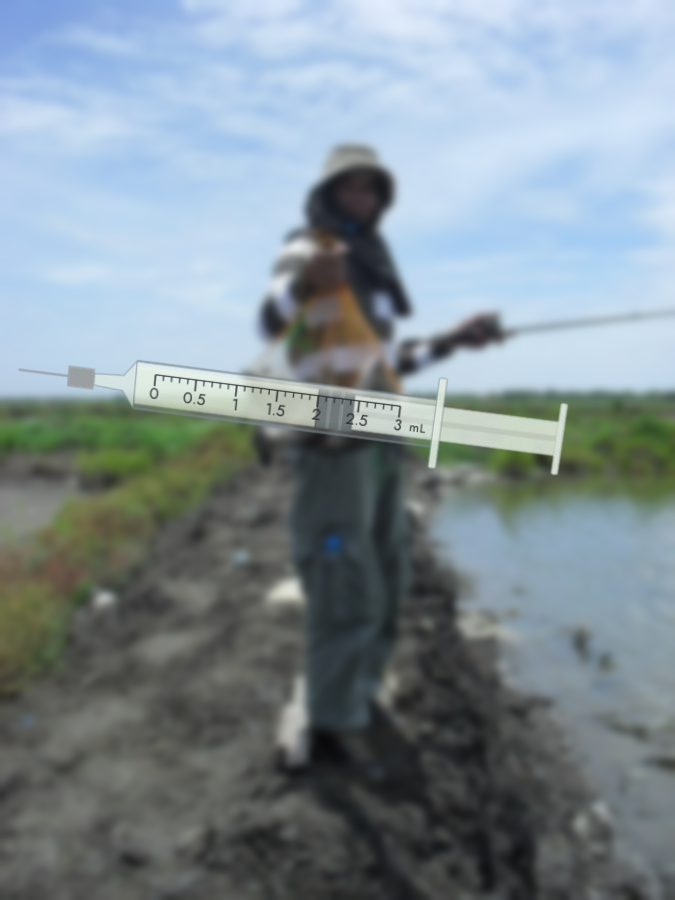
2 (mL)
